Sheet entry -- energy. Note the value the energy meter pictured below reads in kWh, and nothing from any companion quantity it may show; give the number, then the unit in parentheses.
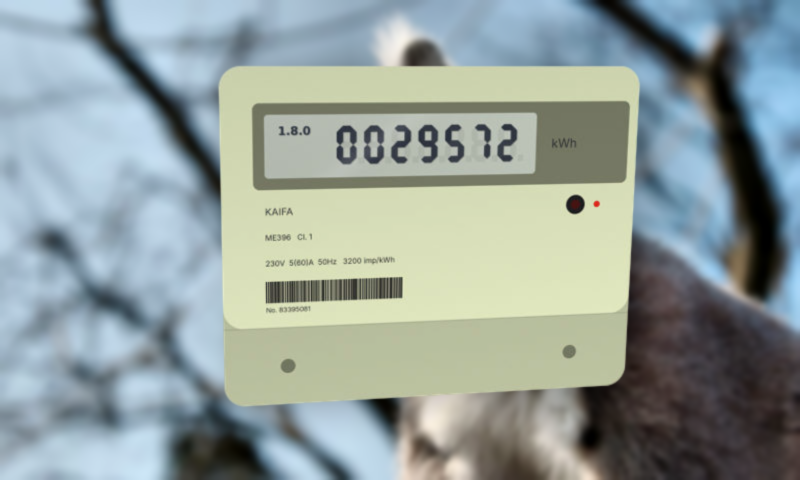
29572 (kWh)
